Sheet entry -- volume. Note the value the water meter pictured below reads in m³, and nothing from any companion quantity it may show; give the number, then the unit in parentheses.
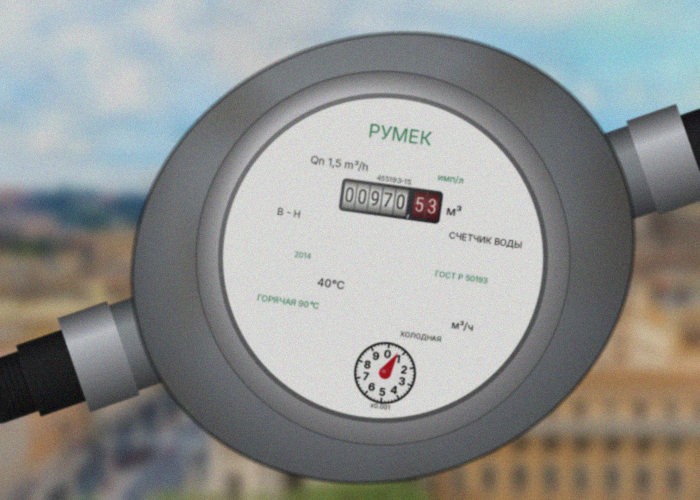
970.530 (m³)
